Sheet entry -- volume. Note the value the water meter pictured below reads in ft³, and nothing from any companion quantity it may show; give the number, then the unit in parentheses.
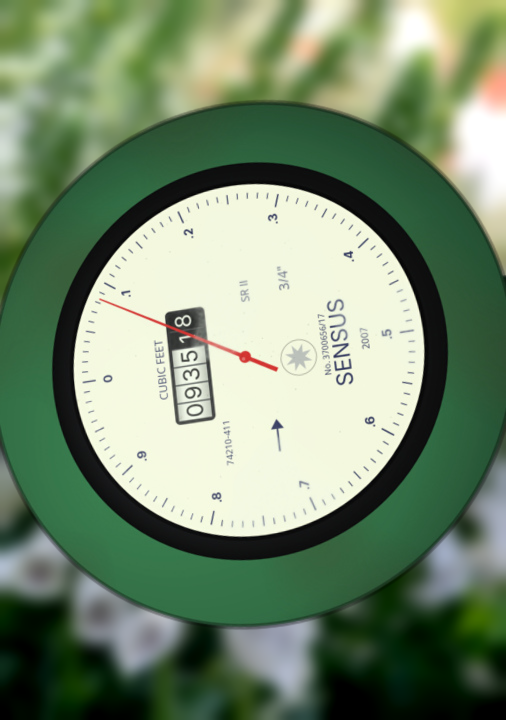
93518.08 (ft³)
